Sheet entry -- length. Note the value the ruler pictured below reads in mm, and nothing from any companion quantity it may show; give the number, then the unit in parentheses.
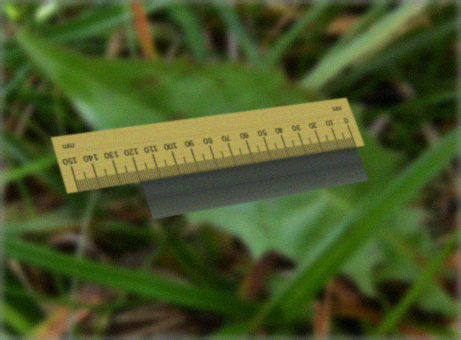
120 (mm)
